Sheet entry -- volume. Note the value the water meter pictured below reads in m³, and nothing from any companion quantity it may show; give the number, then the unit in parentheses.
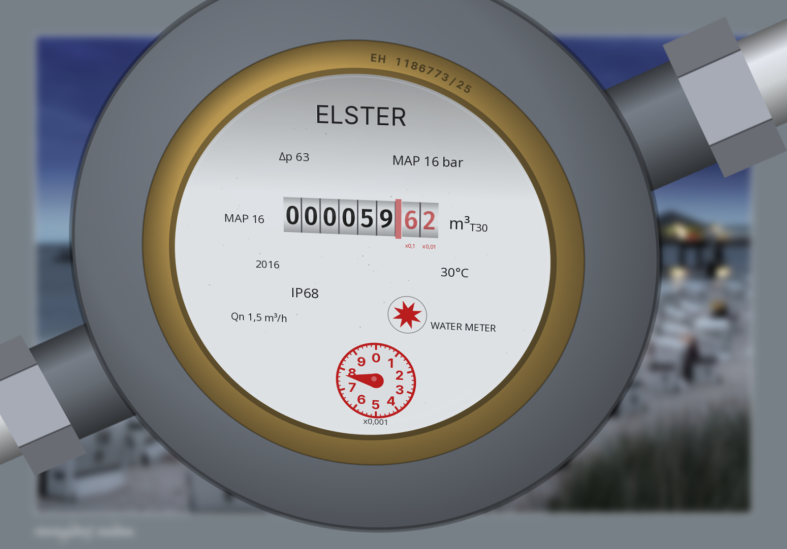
59.627 (m³)
